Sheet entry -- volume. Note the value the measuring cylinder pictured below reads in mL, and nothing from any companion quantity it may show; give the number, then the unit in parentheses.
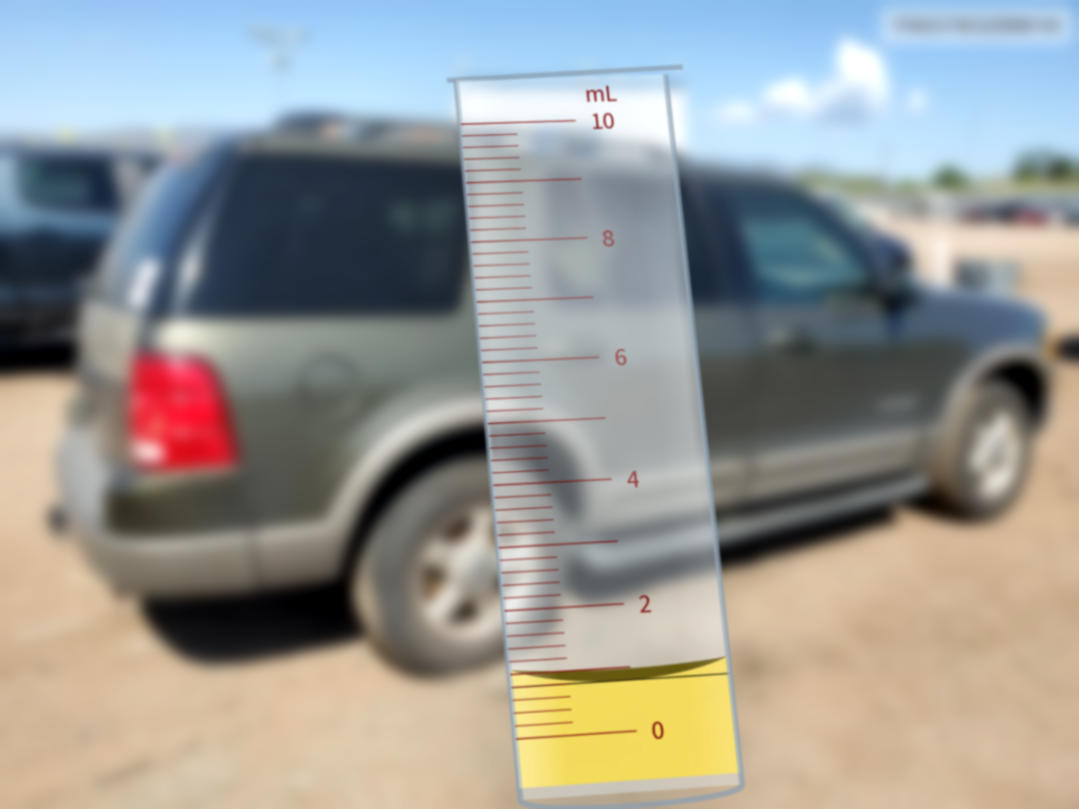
0.8 (mL)
